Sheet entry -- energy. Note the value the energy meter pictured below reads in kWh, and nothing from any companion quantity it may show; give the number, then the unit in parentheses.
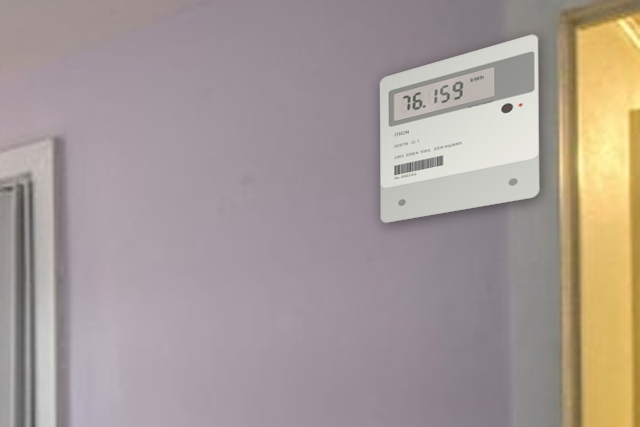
76.159 (kWh)
